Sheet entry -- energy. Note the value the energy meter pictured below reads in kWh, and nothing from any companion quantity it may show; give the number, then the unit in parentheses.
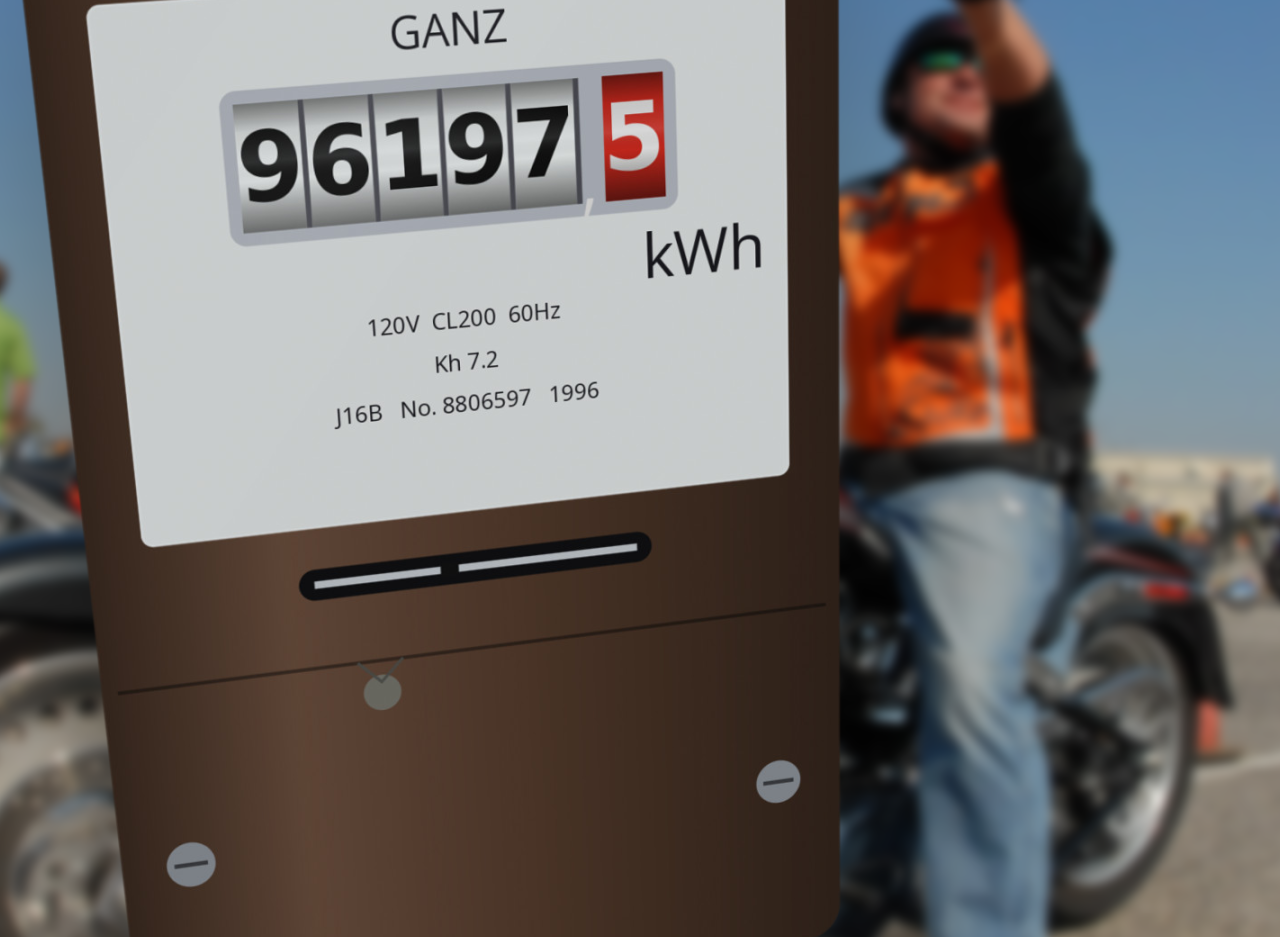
96197.5 (kWh)
